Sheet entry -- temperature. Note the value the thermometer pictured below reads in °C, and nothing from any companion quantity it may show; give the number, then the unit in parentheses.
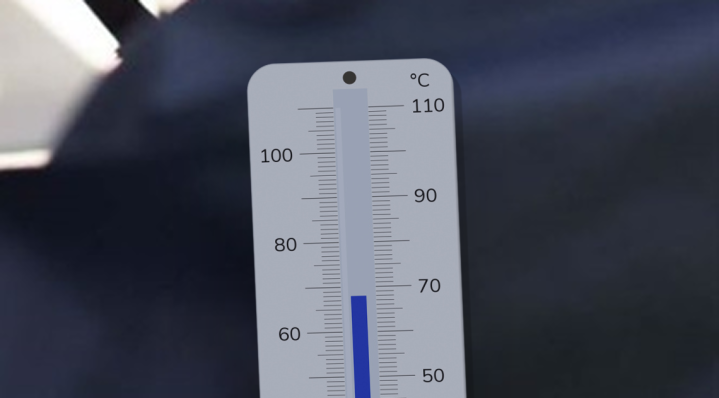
68 (°C)
